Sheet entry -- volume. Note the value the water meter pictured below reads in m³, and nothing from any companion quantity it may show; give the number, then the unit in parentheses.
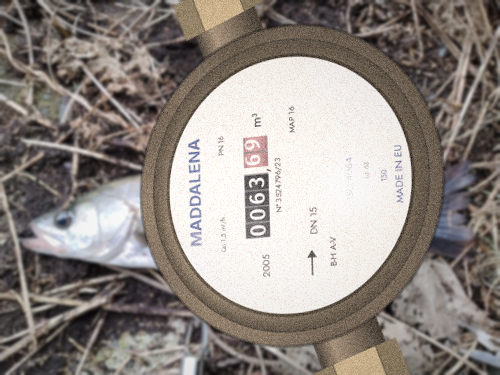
63.69 (m³)
